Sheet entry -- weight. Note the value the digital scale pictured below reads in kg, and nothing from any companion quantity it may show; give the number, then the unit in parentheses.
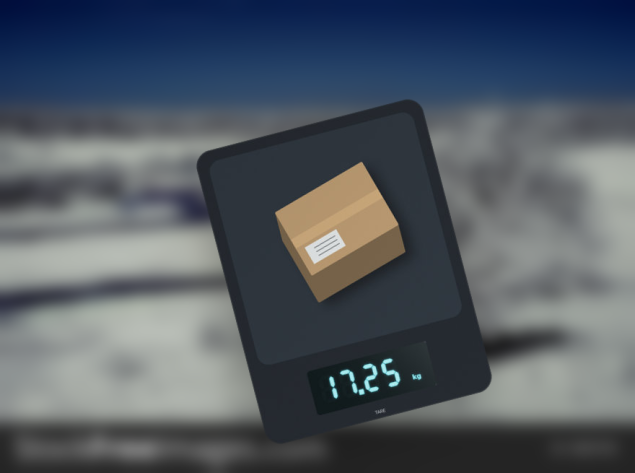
17.25 (kg)
